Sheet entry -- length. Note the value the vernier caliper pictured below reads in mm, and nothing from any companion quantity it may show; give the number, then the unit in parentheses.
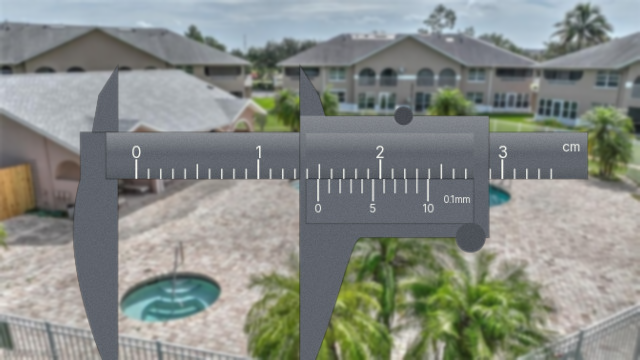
14.9 (mm)
